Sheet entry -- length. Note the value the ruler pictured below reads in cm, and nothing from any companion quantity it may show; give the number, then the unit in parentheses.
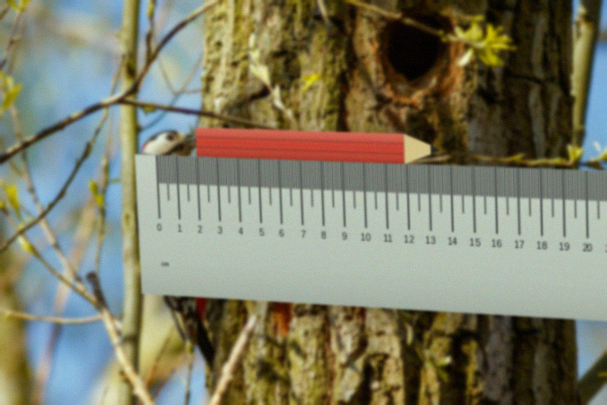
11.5 (cm)
